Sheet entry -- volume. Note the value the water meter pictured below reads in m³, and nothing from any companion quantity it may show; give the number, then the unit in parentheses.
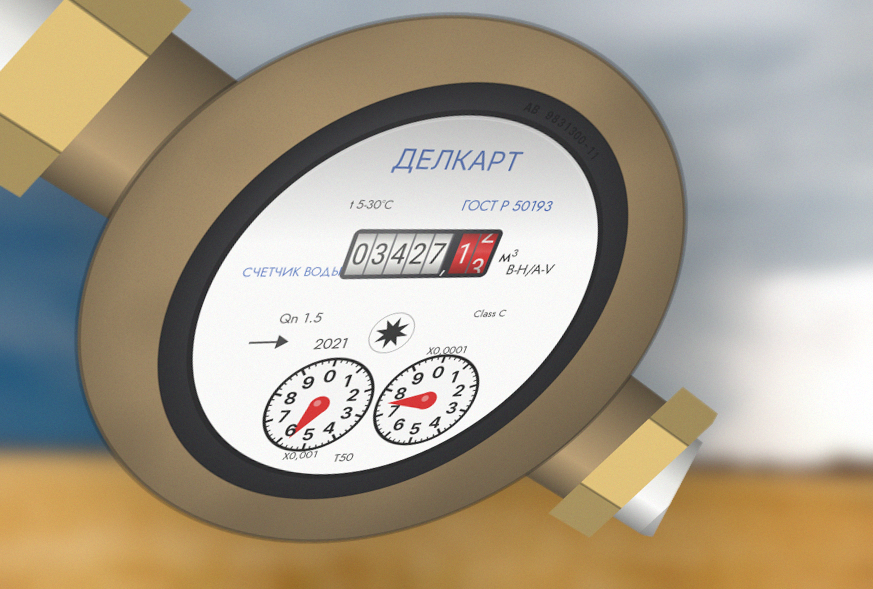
3427.1257 (m³)
